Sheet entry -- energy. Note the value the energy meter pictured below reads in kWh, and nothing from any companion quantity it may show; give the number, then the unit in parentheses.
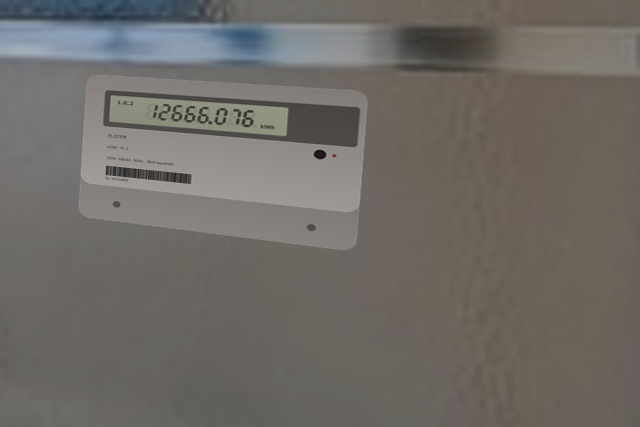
12666.076 (kWh)
